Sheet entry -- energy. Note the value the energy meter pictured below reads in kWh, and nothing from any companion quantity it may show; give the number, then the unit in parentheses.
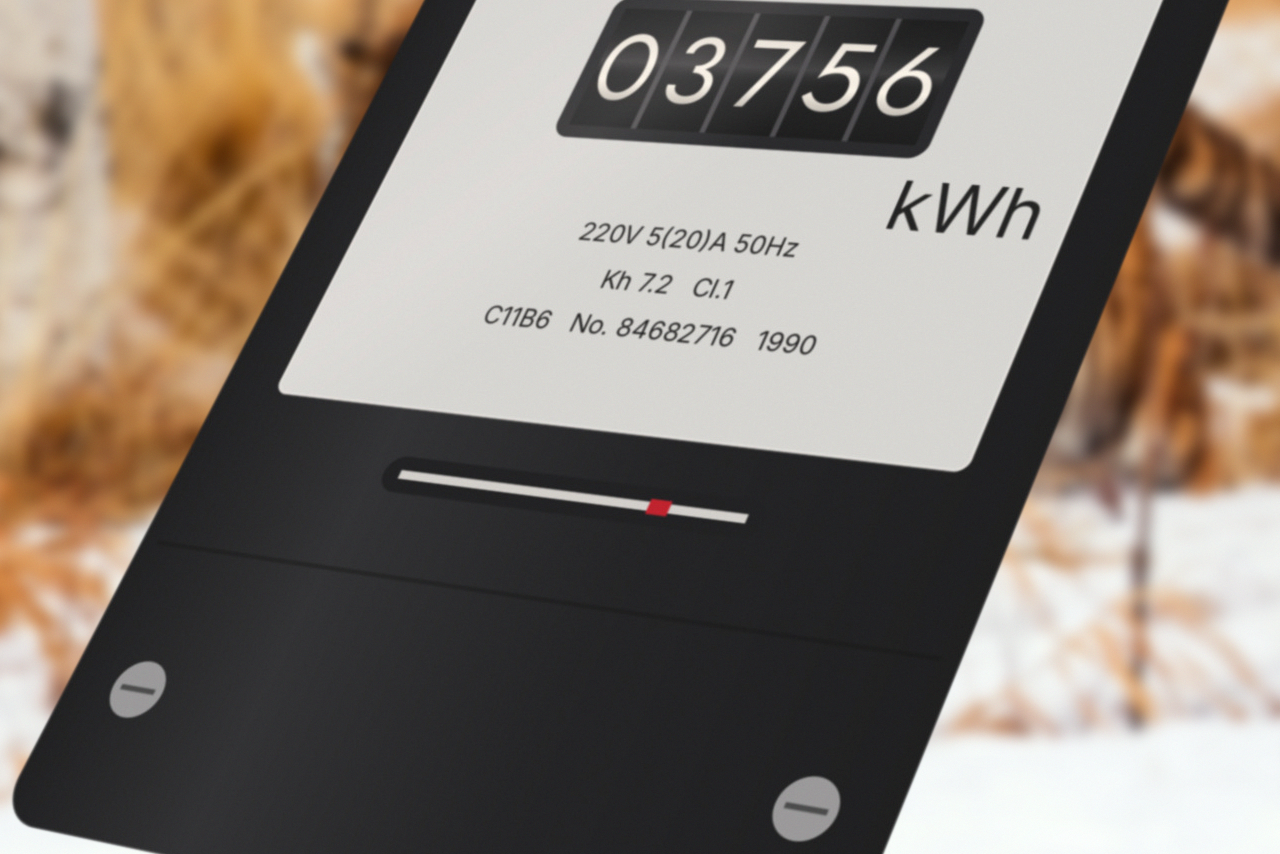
3756 (kWh)
